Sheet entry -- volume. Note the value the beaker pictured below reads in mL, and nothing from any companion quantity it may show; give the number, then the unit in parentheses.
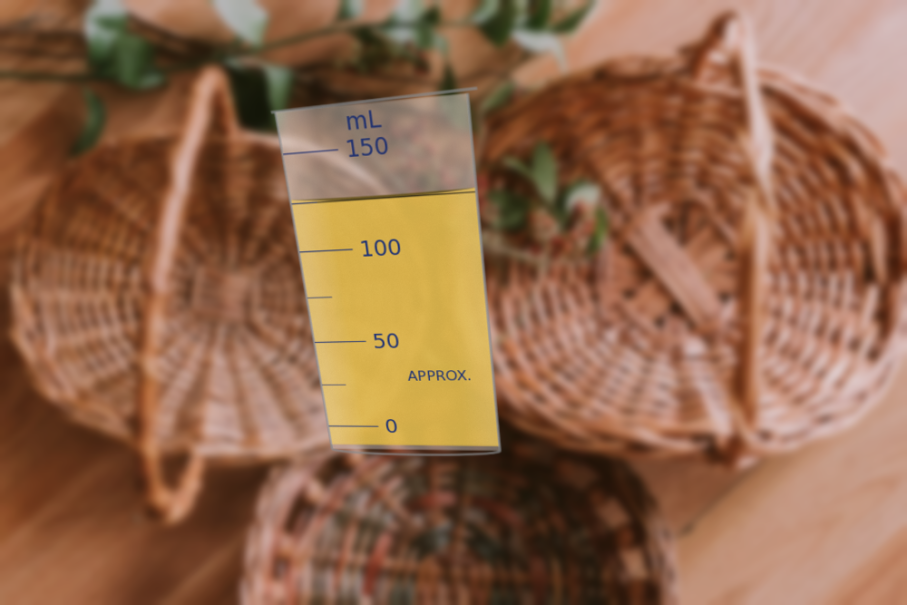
125 (mL)
